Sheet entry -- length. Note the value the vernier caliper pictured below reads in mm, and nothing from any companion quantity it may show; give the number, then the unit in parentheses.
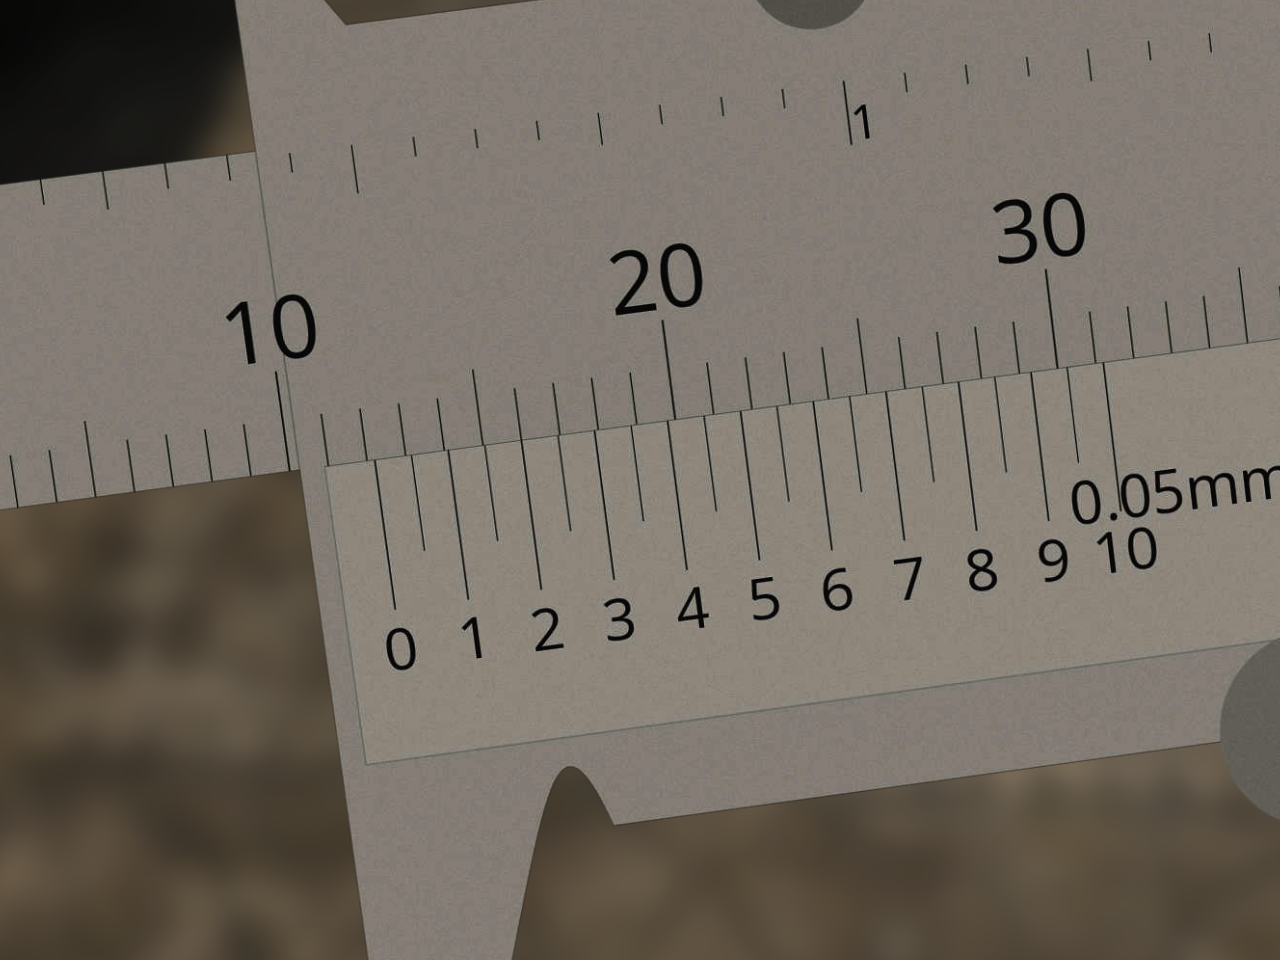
12.20 (mm)
